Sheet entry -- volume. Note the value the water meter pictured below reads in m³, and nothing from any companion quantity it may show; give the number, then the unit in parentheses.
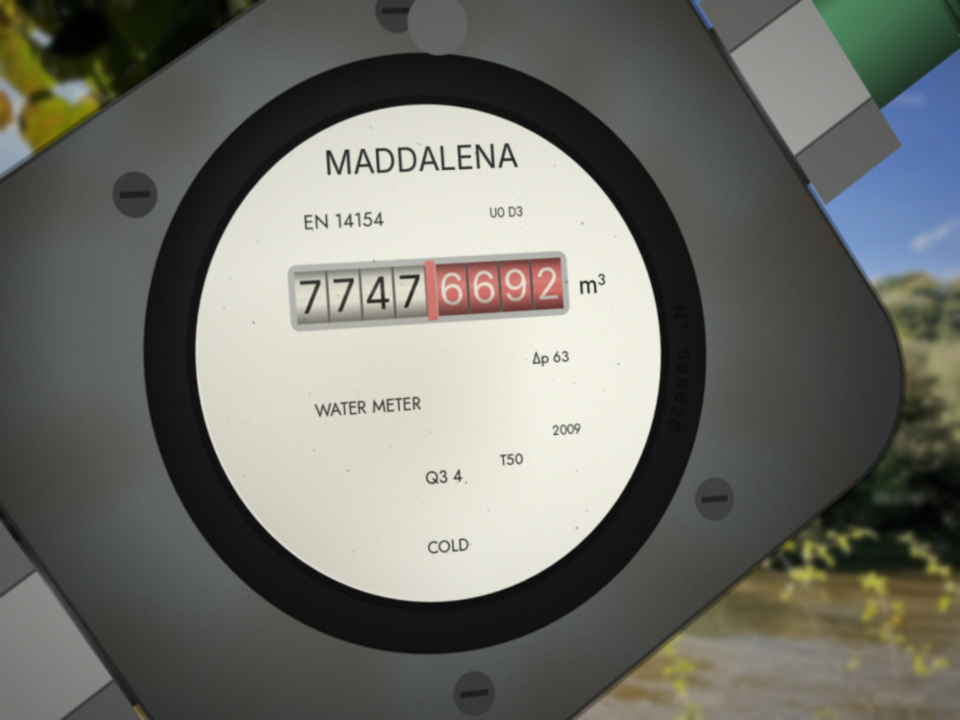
7747.6692 (m³)
